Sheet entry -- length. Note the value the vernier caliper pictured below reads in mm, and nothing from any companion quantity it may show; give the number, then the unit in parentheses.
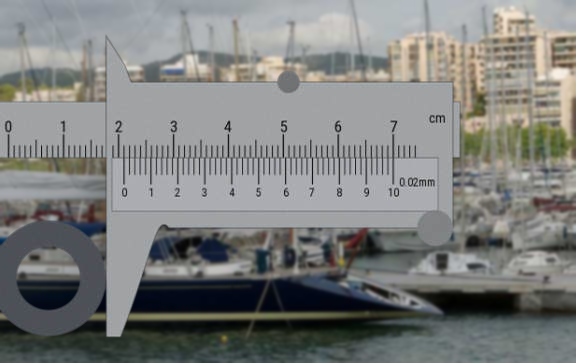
21.0 (mm)
